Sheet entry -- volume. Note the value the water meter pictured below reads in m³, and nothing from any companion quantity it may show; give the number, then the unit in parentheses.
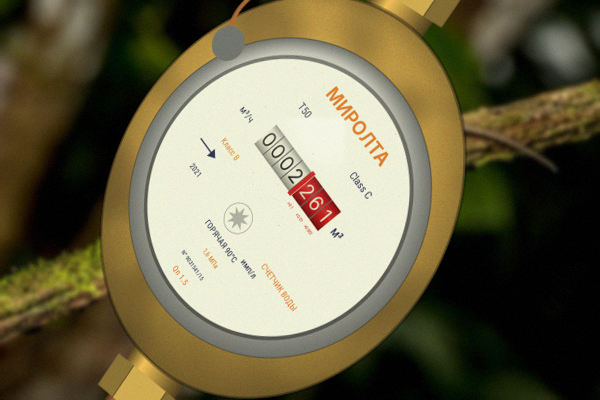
2.261 (m³)
